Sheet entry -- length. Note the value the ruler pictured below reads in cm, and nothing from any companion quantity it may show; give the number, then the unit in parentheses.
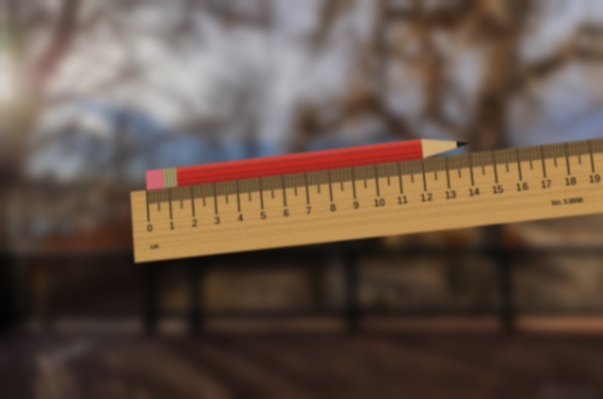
14 (cm)
